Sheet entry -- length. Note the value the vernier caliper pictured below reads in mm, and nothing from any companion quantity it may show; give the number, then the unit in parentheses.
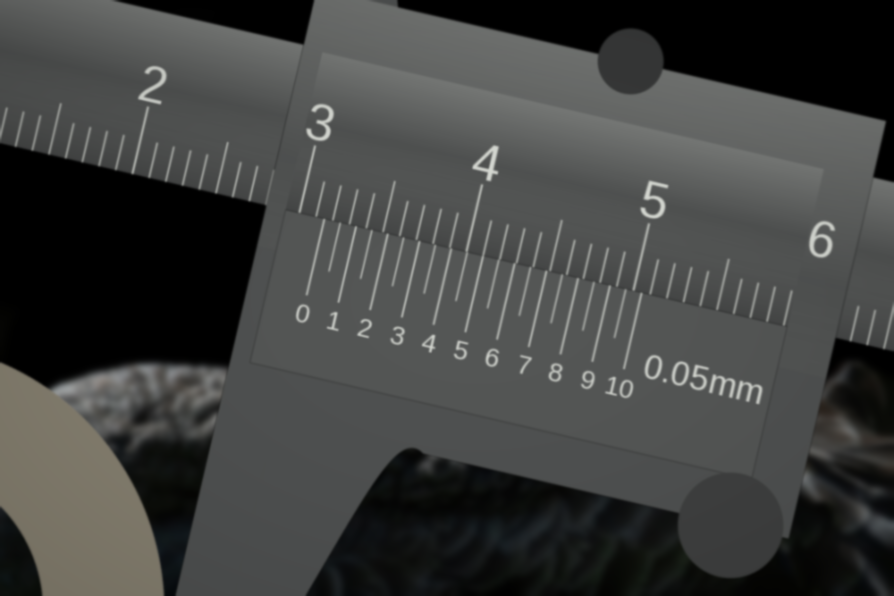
31.5 (mm)
